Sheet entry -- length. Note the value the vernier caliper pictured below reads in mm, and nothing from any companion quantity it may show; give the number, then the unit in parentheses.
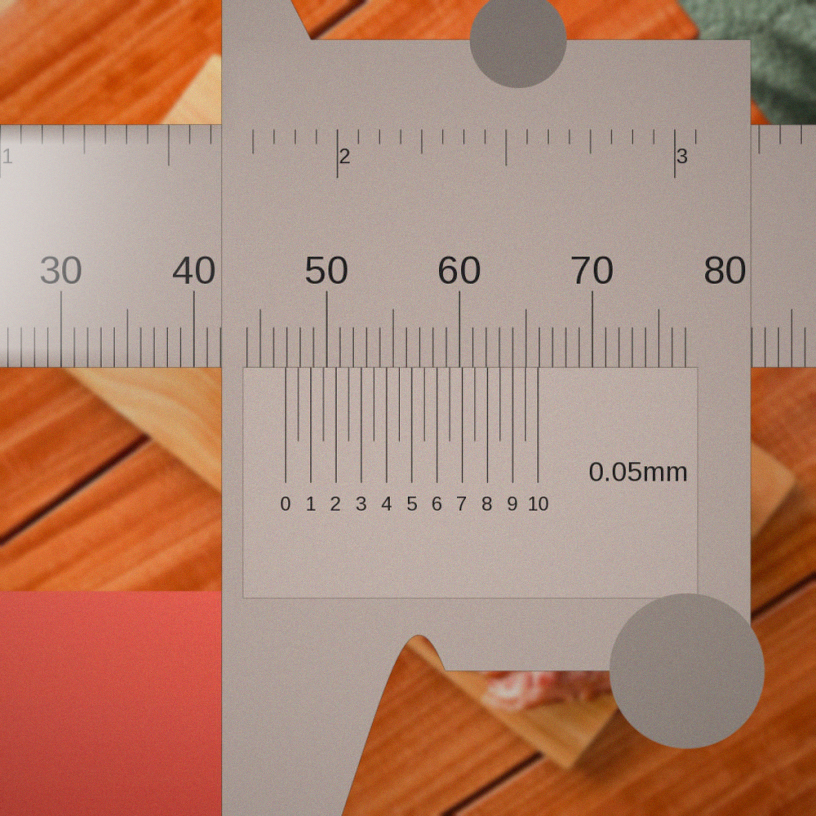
46.9 (mm)
